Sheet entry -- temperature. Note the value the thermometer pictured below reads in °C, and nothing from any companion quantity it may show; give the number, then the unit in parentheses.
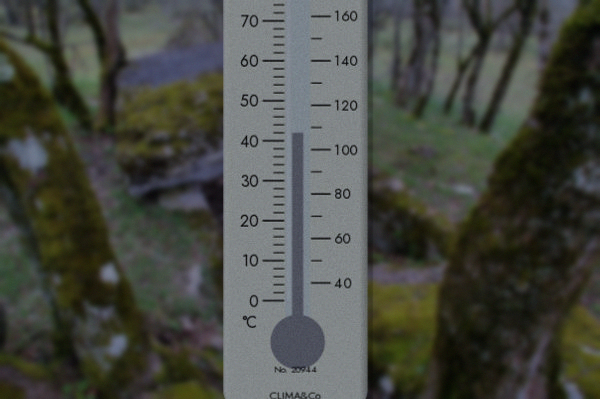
42 (°C)
